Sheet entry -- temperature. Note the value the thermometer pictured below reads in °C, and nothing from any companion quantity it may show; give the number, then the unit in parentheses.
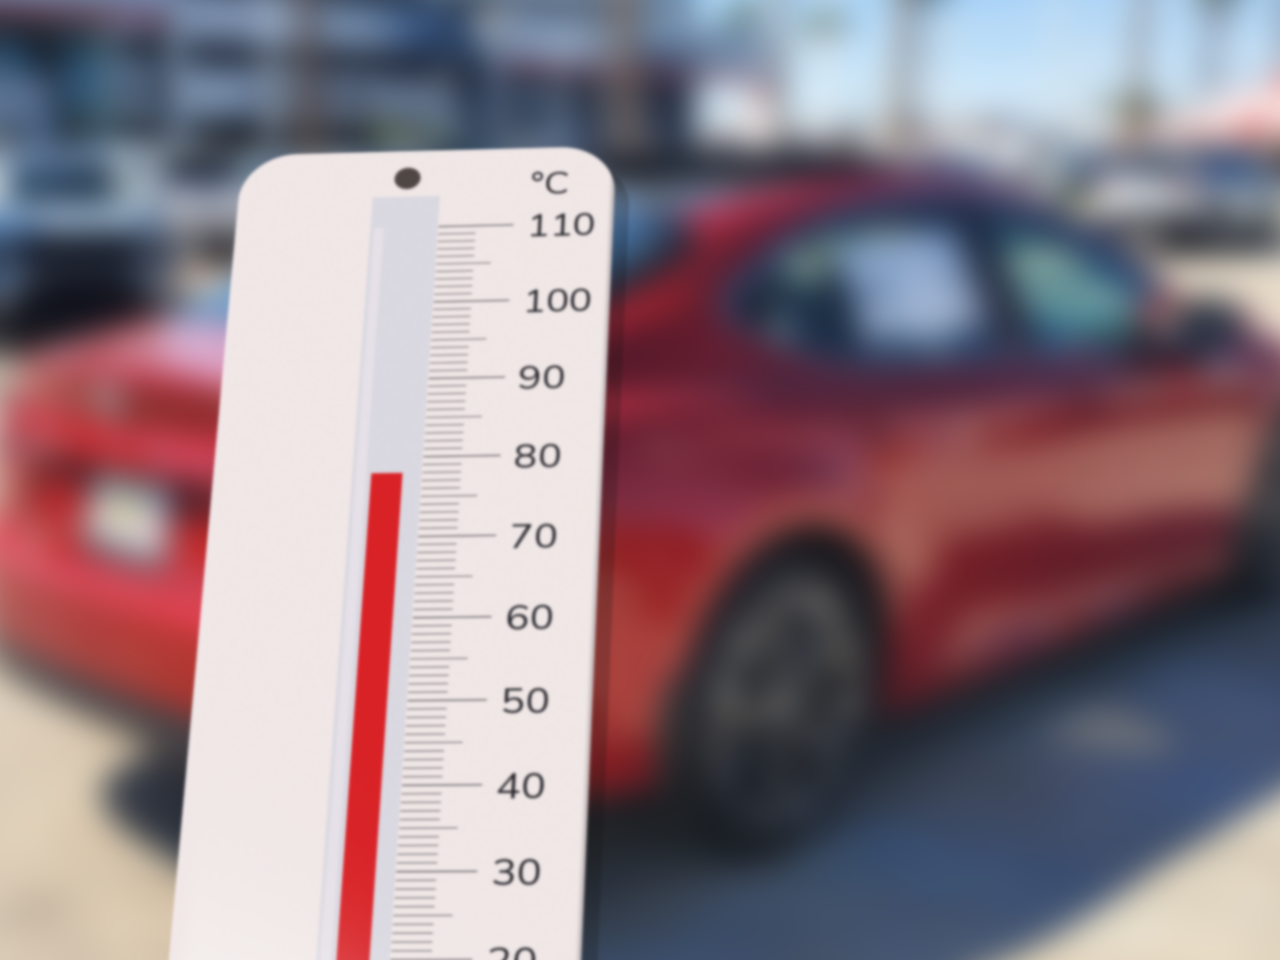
78 (°C)
